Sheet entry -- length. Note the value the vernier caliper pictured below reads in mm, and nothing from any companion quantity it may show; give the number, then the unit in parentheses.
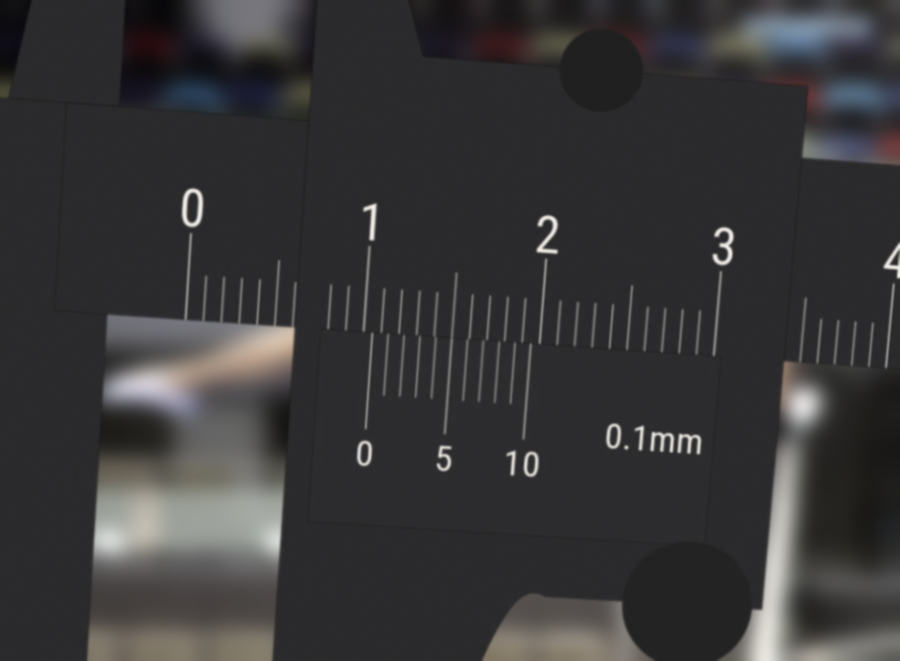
10.5 (mm)
